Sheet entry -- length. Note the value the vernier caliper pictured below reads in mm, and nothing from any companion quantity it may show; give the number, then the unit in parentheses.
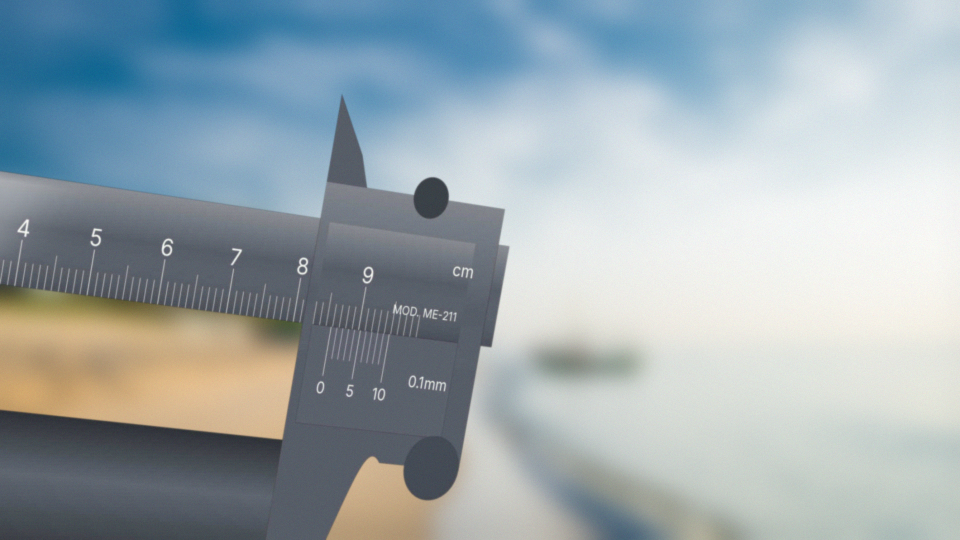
85.8 (mm)
